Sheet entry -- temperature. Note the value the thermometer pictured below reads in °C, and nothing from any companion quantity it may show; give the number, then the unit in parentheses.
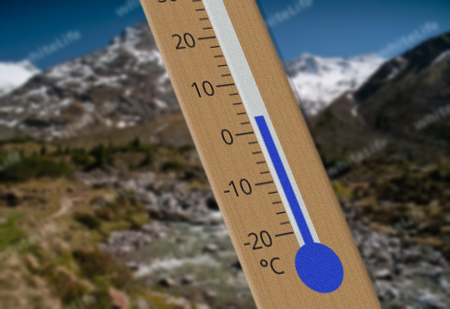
3 (°C)
